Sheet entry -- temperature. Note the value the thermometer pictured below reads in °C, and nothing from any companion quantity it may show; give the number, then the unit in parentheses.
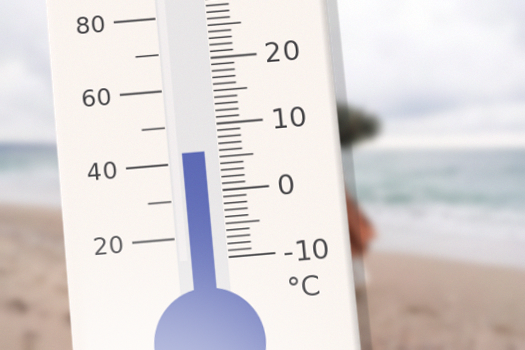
6 (°C)
